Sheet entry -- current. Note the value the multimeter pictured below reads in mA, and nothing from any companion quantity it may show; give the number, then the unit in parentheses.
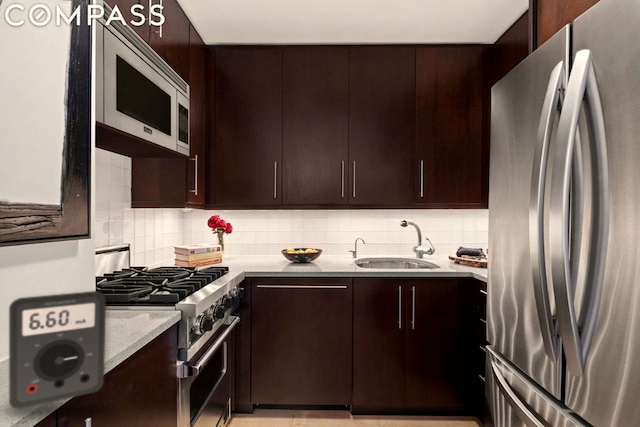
6.60 (mA)
